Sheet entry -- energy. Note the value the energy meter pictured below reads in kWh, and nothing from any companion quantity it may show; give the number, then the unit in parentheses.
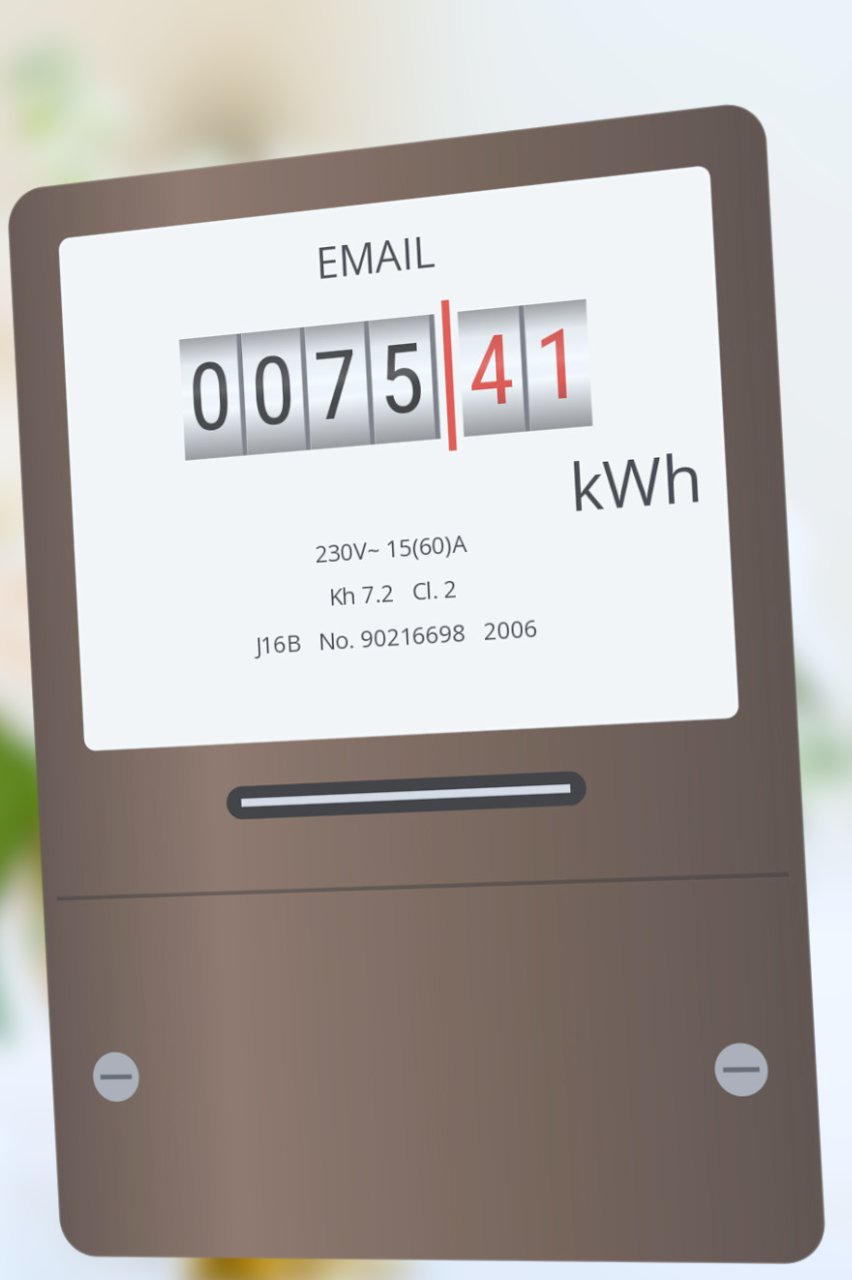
75.41 (kWh)
